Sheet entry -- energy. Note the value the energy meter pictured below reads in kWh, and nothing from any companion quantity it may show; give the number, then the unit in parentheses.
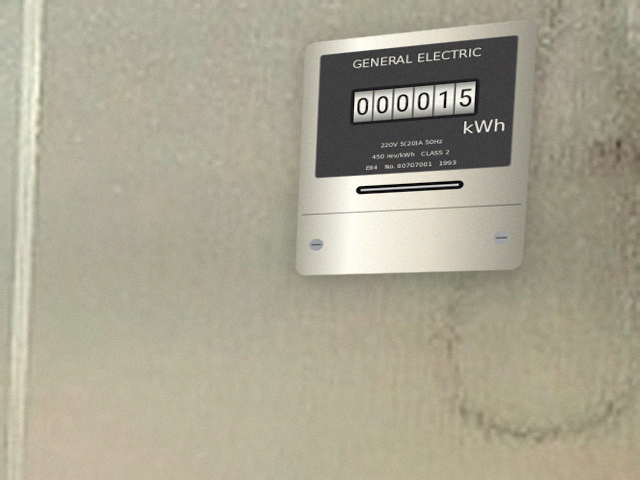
15 (kWh)
